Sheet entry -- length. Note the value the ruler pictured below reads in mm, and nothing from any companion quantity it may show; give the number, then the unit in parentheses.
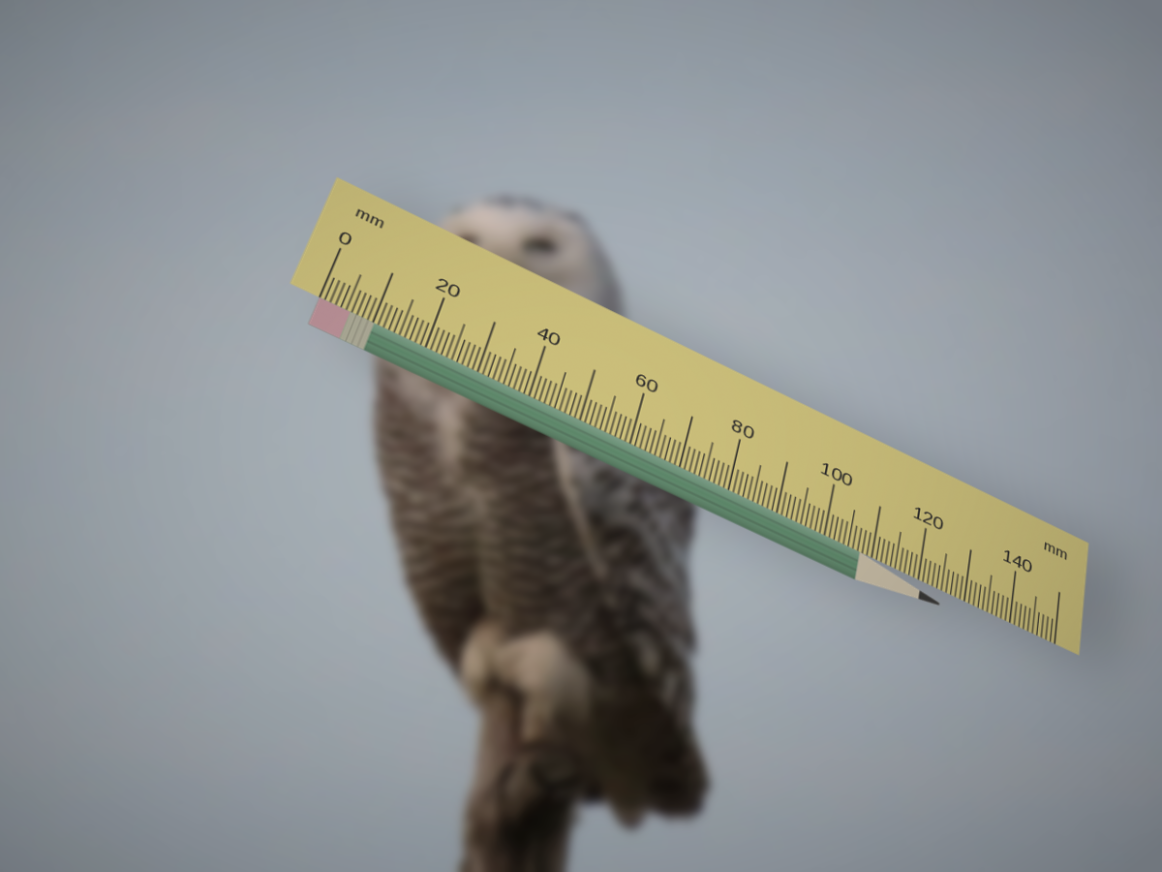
125 (mm)
